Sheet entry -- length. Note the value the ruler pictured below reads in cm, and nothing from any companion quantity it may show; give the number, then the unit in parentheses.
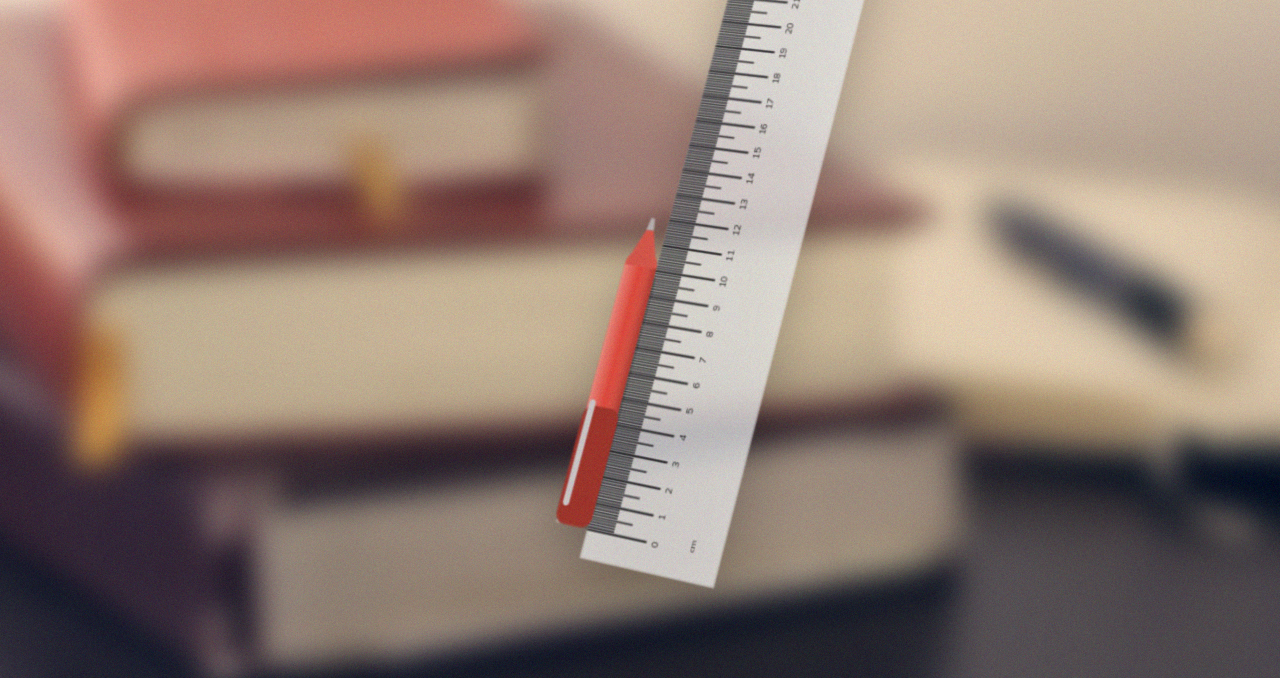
12 (cm)
